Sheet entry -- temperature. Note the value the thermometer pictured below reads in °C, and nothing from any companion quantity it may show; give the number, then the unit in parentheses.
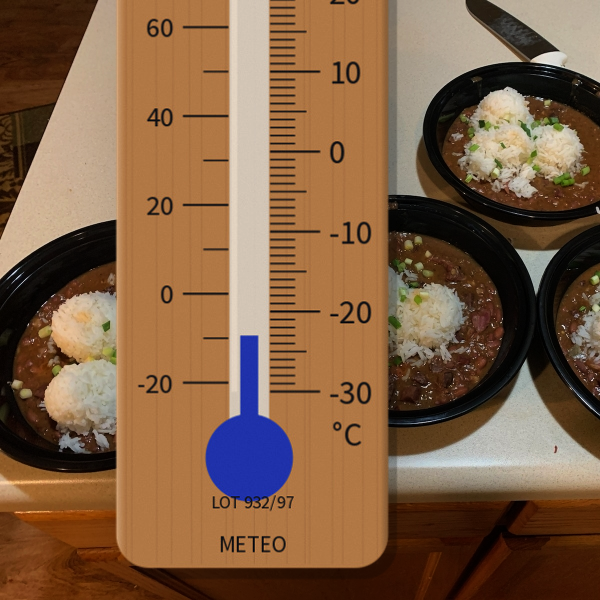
-23 (°C)
